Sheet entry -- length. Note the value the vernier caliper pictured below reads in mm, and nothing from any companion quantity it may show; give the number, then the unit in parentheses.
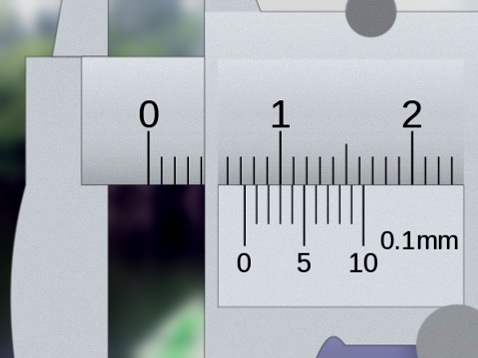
7.3 (mm)
